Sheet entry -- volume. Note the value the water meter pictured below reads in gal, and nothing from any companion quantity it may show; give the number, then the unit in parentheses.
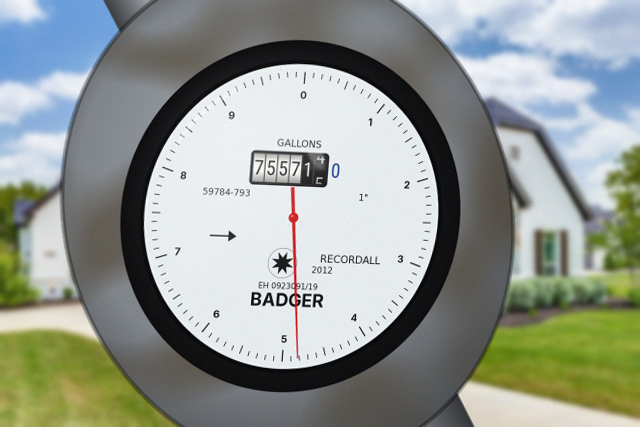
7557144.8 (gal)
